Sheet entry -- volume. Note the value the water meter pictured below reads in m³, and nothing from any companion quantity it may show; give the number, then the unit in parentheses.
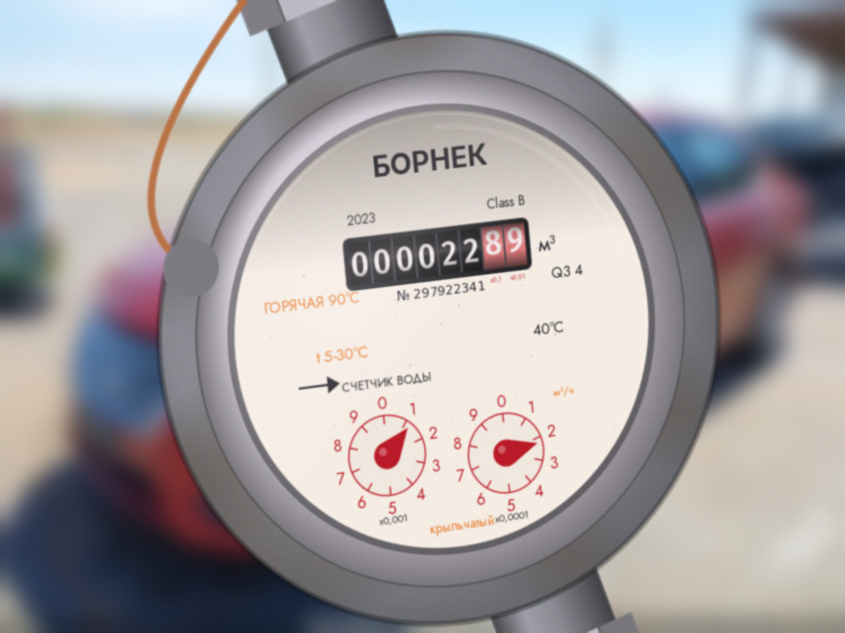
22.8912 (m³)
